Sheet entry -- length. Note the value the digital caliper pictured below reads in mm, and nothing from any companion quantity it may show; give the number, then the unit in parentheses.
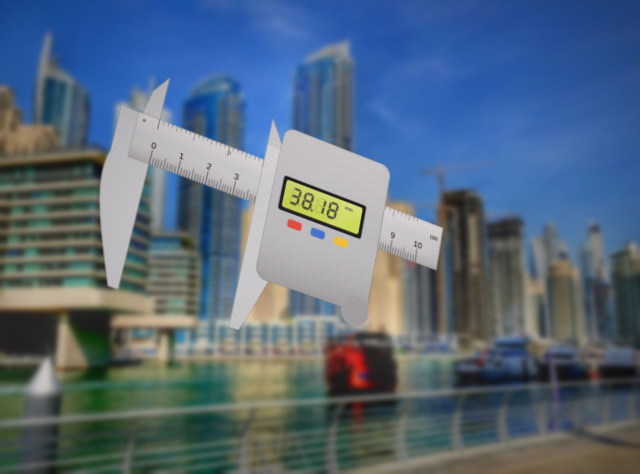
38.18 (mm)
